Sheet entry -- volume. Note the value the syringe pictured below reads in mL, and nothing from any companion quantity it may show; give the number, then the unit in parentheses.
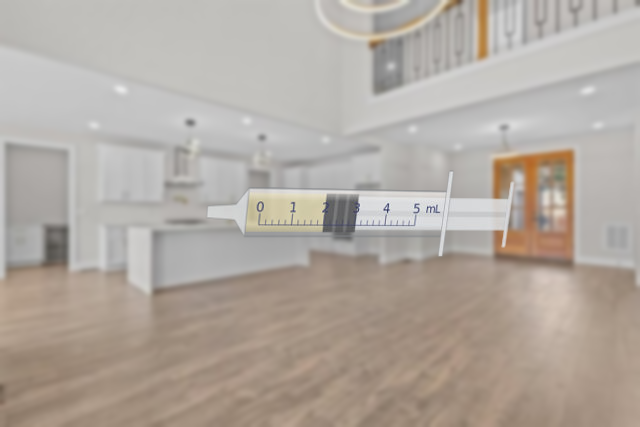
2 (mL)
